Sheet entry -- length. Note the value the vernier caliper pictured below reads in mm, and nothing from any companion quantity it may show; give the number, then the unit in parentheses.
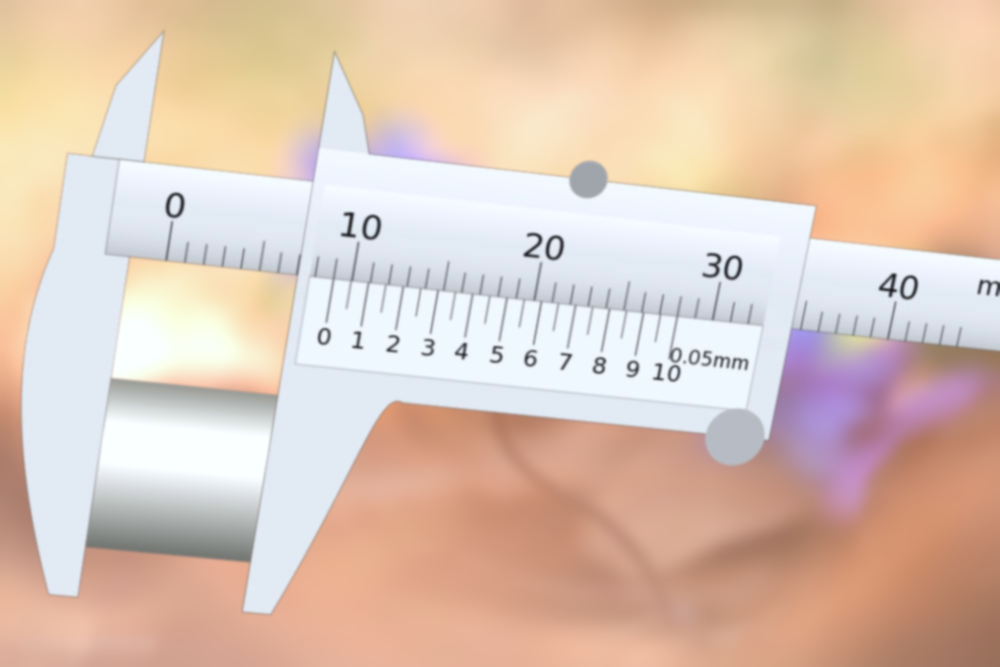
9.0 (mm)
